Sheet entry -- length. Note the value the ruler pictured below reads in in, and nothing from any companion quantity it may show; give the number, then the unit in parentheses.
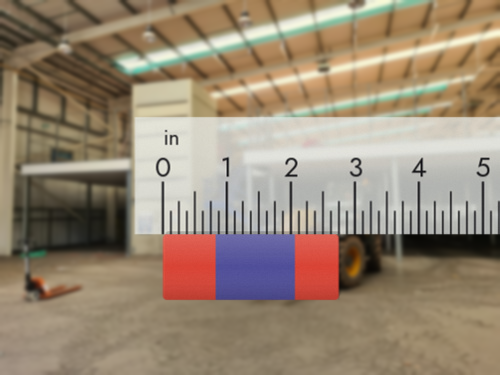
2.75 (in)
